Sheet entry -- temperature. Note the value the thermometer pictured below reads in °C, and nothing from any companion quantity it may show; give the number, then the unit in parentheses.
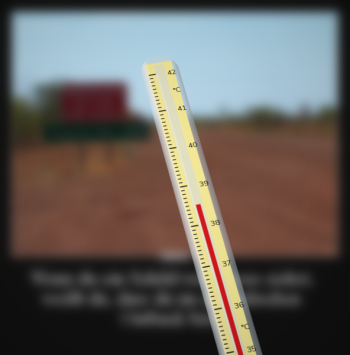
38.5 (°C)
